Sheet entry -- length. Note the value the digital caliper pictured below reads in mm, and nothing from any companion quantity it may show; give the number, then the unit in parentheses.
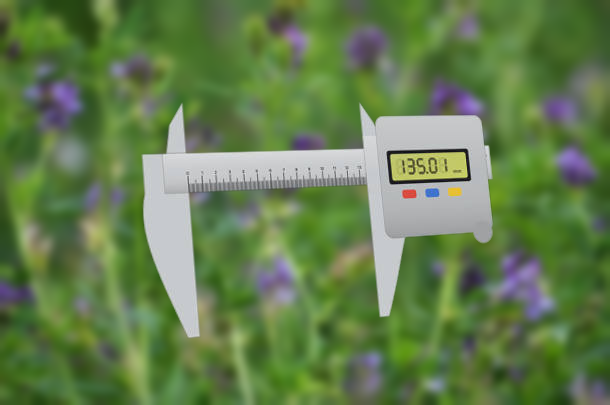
135.01 (mm)
